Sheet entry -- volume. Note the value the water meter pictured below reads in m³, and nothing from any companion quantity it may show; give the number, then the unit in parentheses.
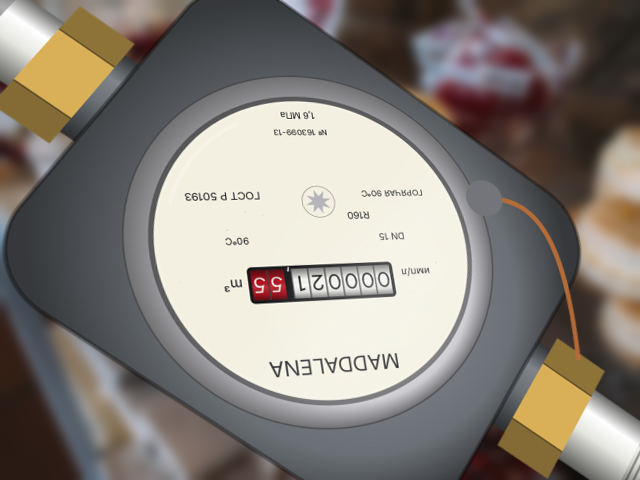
21.55 (m³)
